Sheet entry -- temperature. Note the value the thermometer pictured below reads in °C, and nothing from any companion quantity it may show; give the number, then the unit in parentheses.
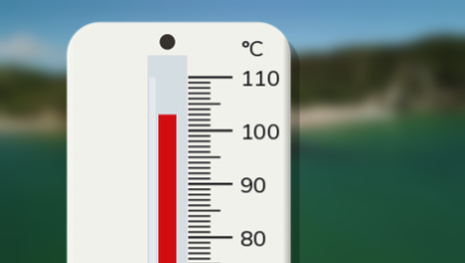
103 (°C)
